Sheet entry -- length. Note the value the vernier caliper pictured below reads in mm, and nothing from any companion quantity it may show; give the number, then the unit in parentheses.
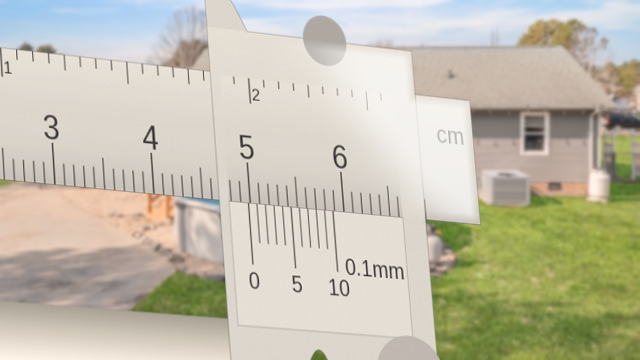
49.8 (mm)
